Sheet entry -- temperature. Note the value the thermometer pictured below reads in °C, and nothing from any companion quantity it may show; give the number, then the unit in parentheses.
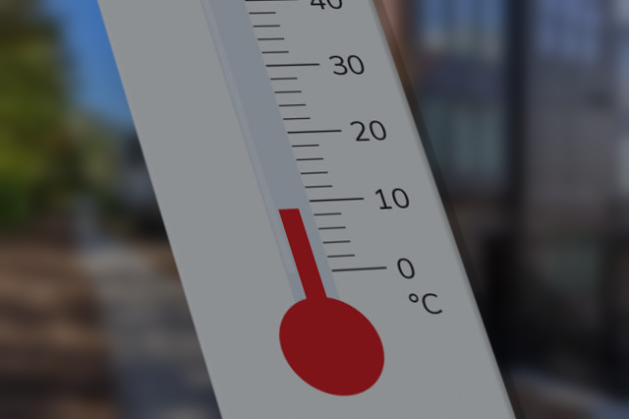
9 (°C)
